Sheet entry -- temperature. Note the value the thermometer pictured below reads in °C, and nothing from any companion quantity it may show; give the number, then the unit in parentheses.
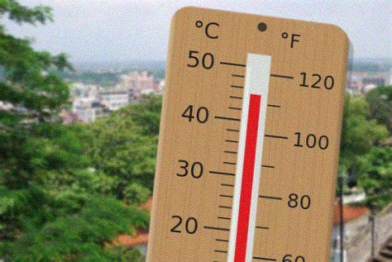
45 (°C)
